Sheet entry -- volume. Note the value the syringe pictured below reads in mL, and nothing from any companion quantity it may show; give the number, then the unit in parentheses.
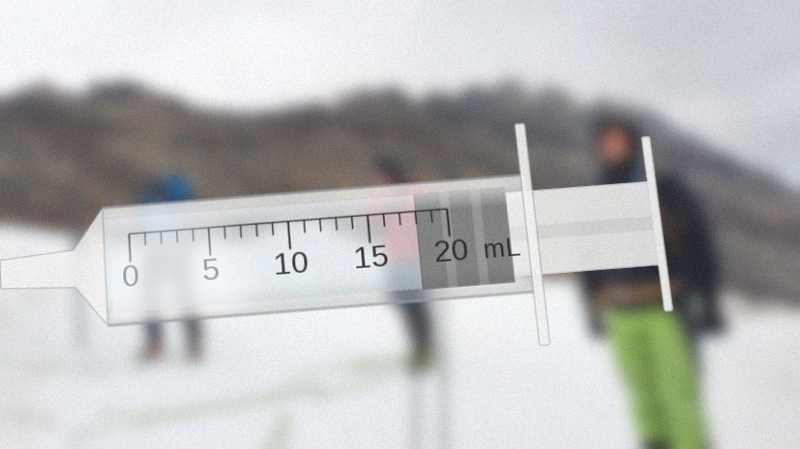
18 (mL)
